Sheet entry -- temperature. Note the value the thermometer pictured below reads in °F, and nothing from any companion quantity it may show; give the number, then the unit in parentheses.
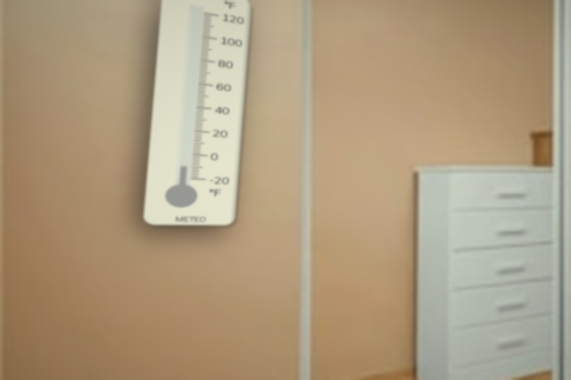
-10 (°F)
